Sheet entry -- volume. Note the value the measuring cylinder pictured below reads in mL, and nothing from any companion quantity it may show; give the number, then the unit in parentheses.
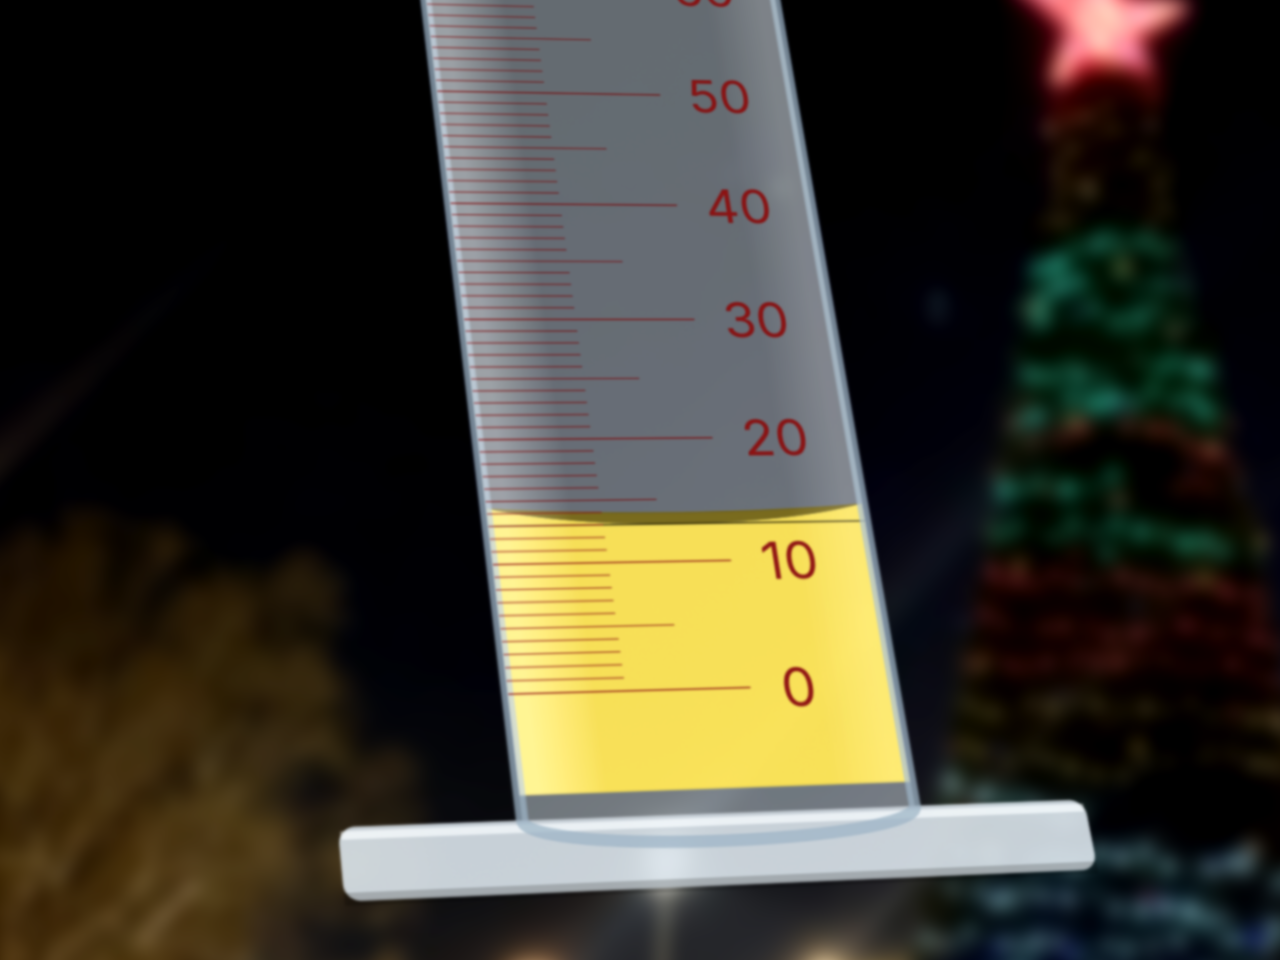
13 (mL)
